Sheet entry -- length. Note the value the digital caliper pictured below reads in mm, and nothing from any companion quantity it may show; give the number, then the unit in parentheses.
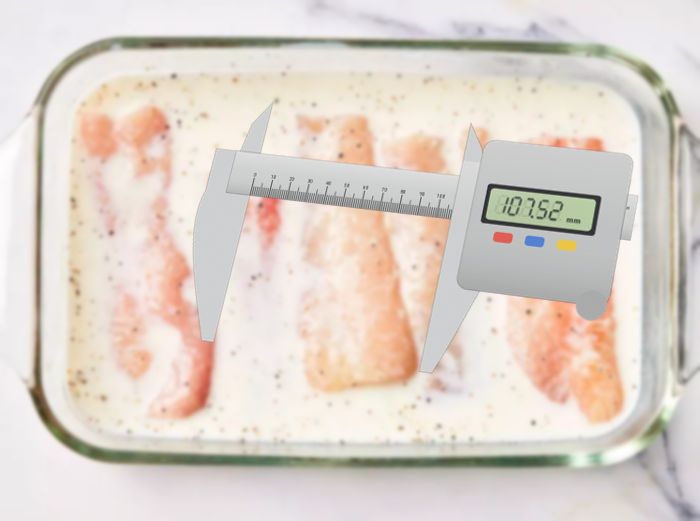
107.52 (mm)
